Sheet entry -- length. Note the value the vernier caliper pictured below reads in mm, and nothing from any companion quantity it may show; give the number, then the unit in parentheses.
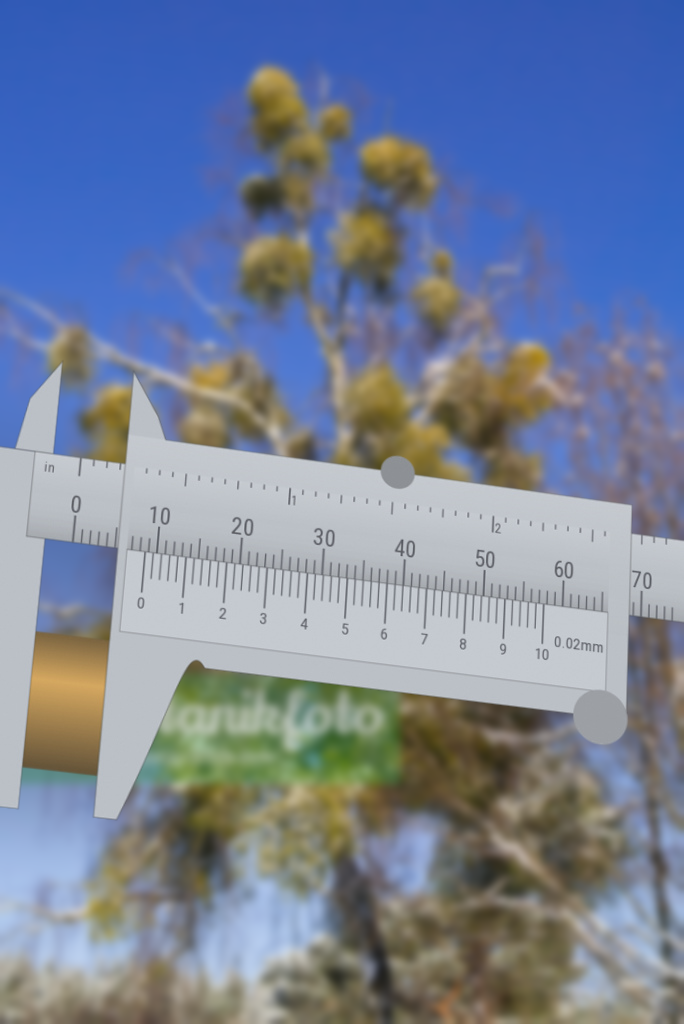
8.6 (mm)
